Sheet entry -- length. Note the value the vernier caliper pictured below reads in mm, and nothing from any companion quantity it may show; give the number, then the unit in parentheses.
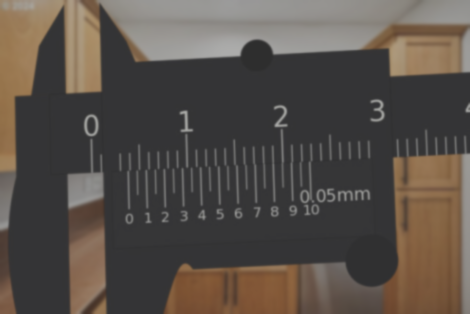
3.8 (mm)
